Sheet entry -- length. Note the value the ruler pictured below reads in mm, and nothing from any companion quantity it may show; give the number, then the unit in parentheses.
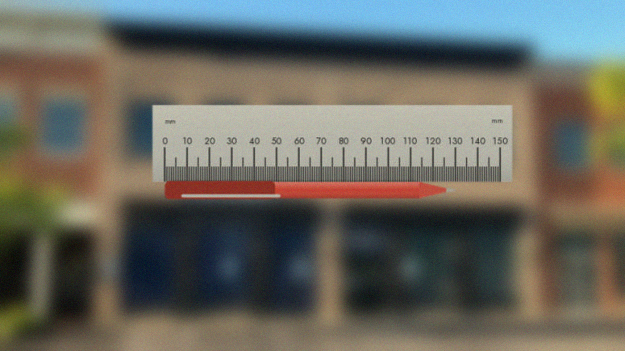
130 (mm)
